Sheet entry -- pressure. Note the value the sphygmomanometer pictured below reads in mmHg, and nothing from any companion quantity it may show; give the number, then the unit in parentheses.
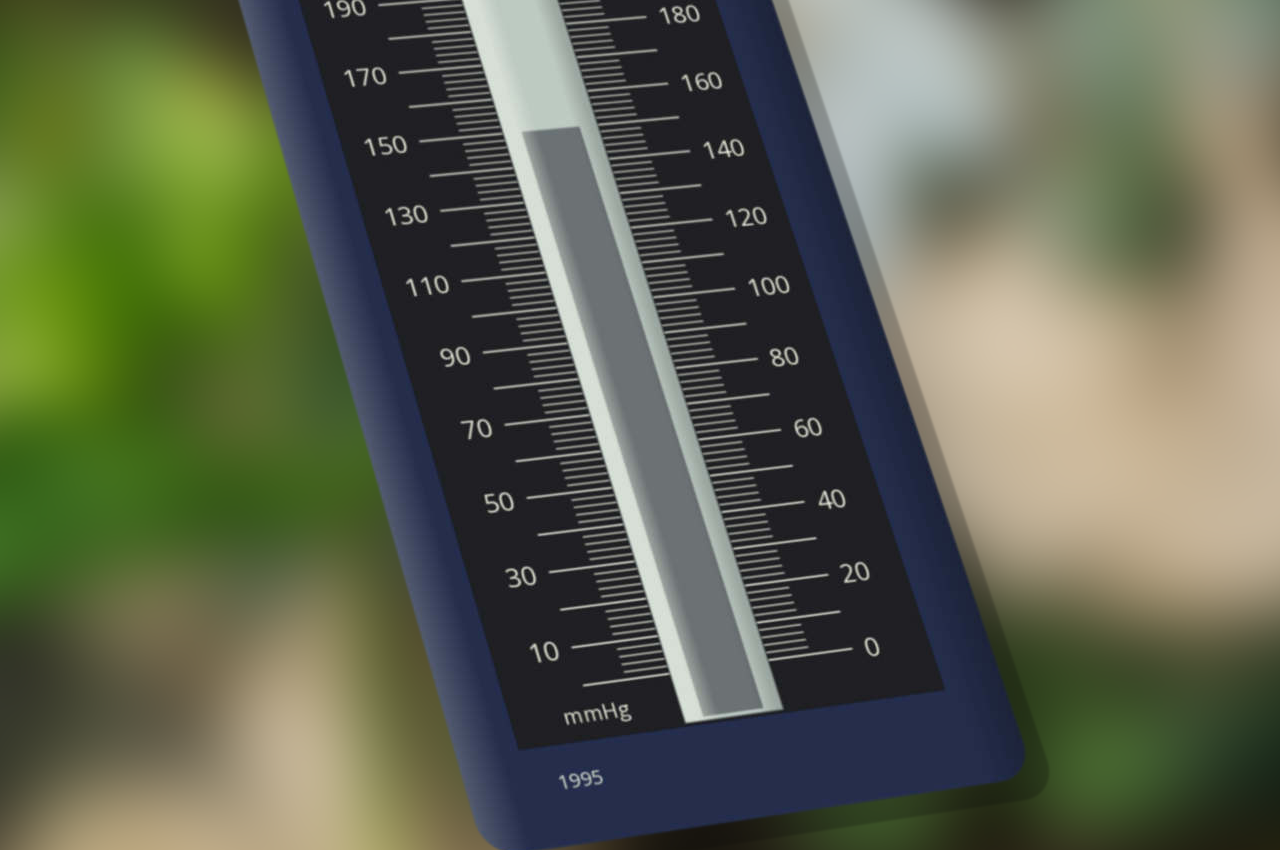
150 (mmHg)
